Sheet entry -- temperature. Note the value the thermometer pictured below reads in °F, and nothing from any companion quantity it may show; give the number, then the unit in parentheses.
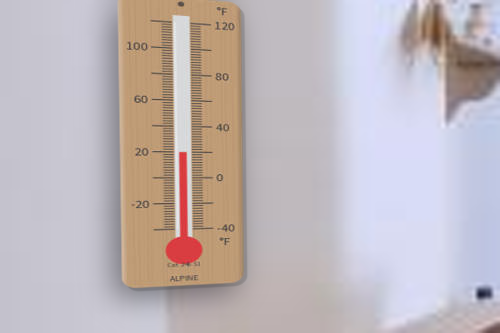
20 (°F)
